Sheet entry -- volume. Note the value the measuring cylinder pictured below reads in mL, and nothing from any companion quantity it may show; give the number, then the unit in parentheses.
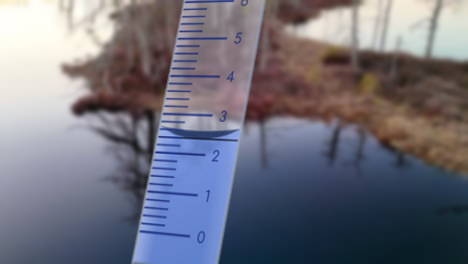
2.4 (mL)
